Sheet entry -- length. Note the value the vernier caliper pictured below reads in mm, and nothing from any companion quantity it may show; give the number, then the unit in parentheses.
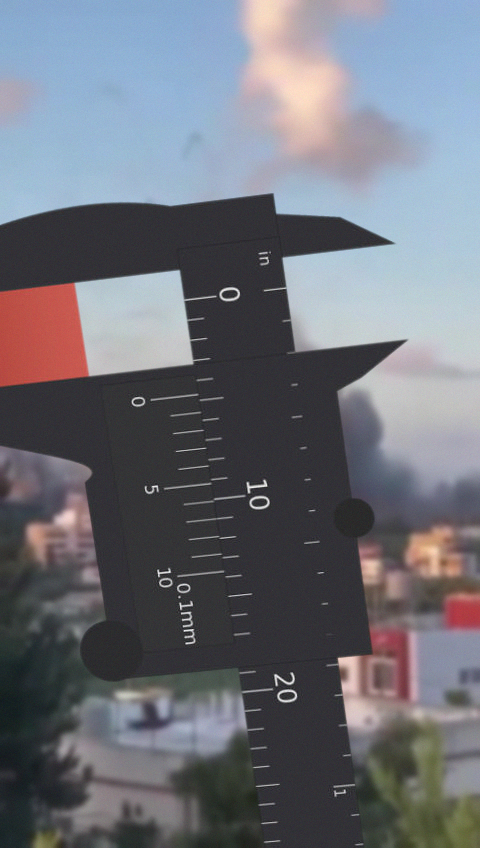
4.7 (mm)
